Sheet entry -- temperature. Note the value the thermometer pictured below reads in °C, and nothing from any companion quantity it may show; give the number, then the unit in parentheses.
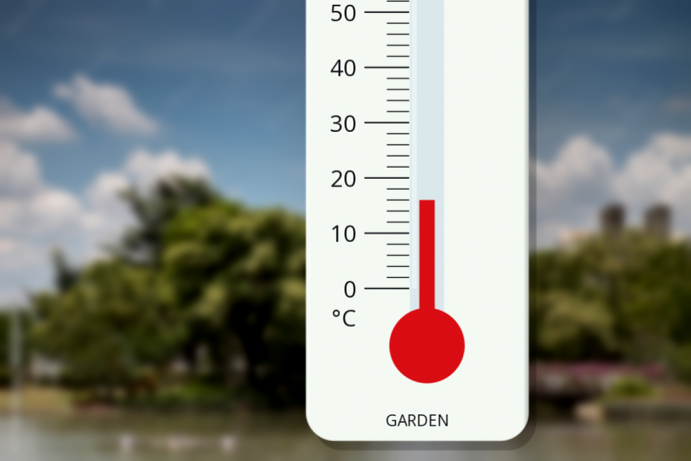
16 (°C)
